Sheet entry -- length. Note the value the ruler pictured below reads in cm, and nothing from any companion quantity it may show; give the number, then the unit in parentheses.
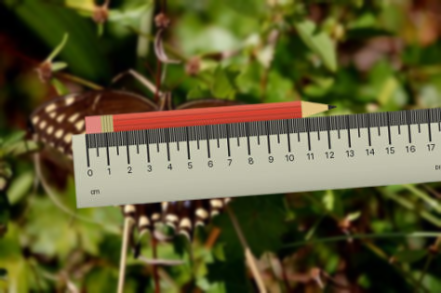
12.5 (cm)
